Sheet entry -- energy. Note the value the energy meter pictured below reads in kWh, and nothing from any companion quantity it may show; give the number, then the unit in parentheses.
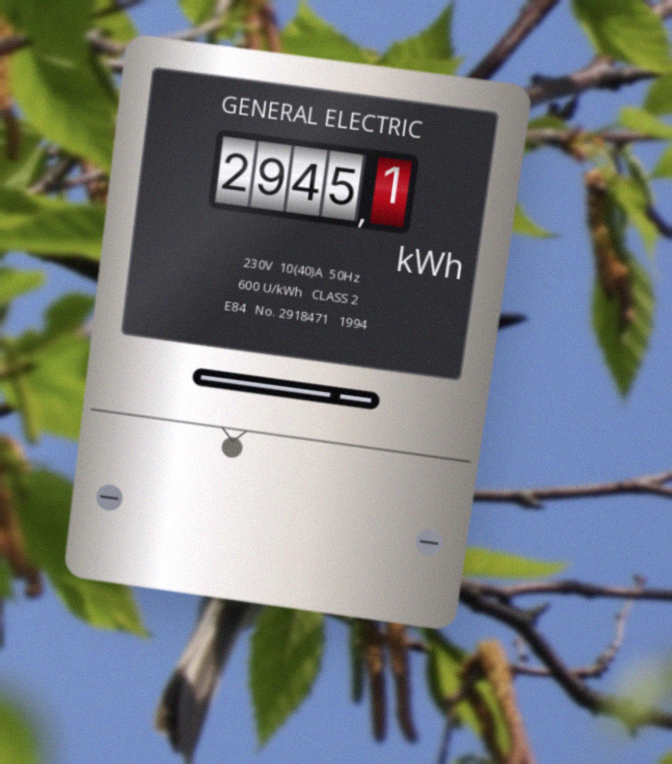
2945.1 (kWh)
